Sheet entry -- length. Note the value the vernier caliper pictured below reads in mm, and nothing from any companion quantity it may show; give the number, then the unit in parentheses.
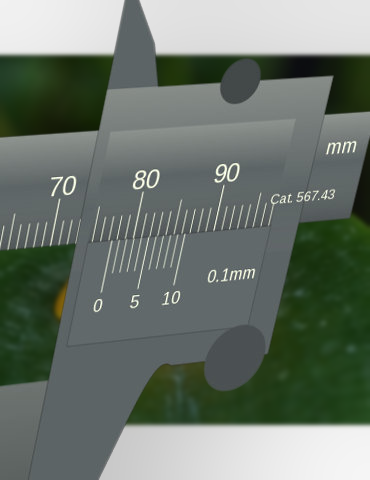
77.4 (mm)
